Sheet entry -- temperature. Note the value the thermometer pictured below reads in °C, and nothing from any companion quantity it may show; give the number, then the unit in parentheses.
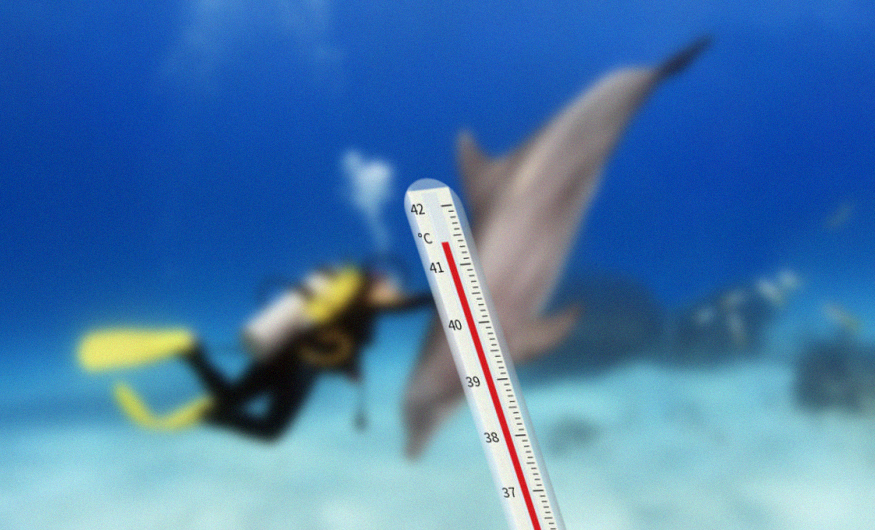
41.4 (°C)
